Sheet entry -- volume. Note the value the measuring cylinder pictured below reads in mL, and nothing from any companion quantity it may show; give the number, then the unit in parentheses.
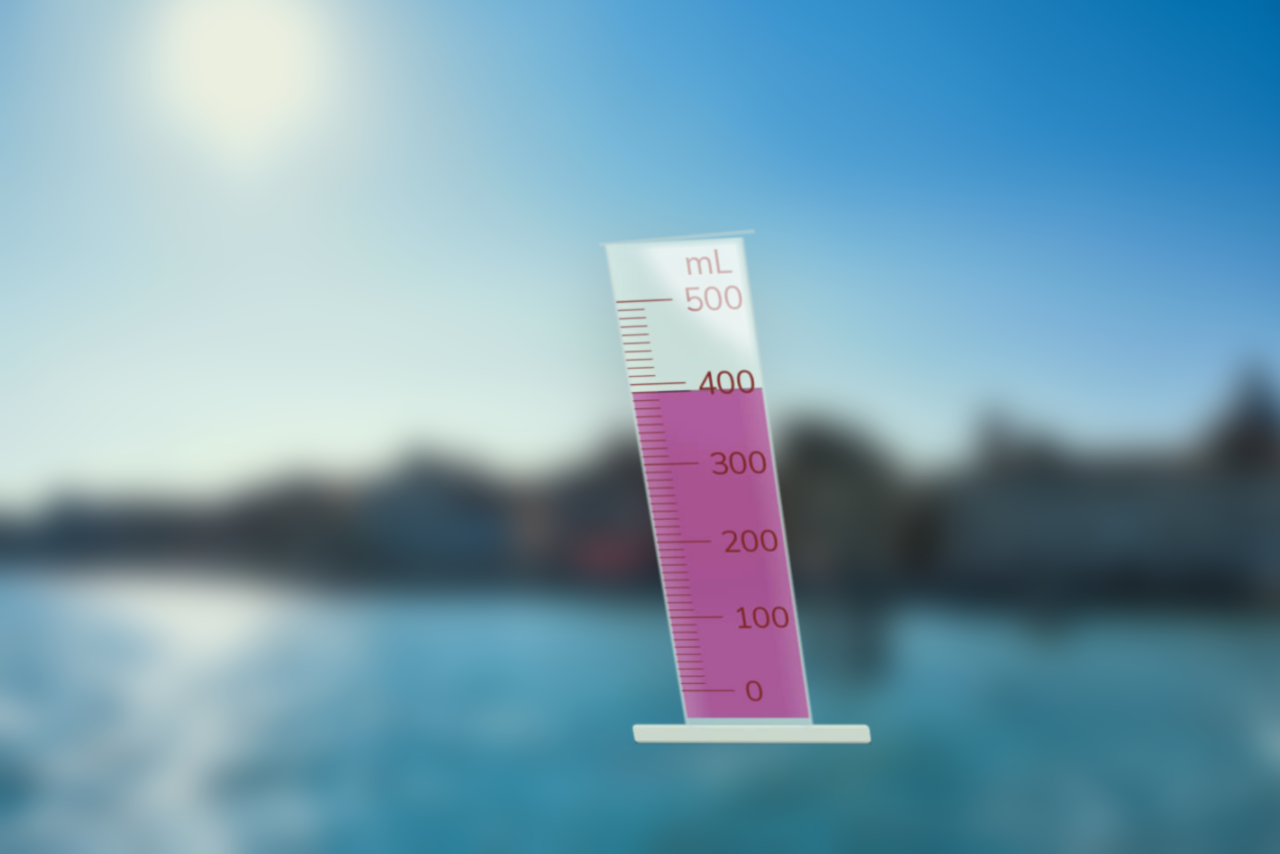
390 (mL)
